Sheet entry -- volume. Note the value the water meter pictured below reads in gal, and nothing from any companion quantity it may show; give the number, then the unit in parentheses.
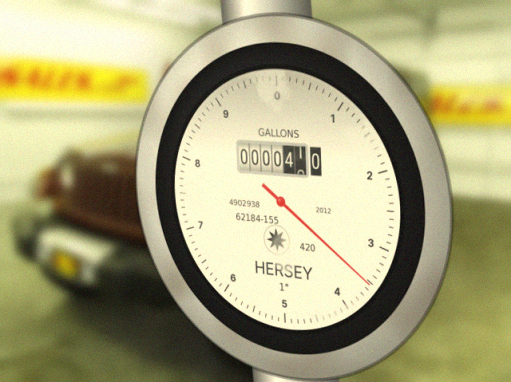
413.5 (gal)
